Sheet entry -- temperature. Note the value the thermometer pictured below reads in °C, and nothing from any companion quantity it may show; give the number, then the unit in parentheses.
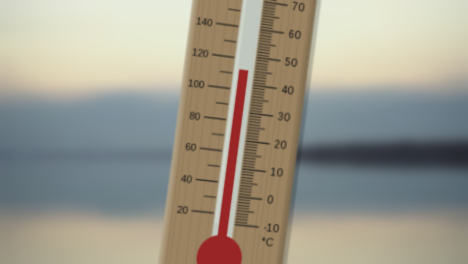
45 (°C)
